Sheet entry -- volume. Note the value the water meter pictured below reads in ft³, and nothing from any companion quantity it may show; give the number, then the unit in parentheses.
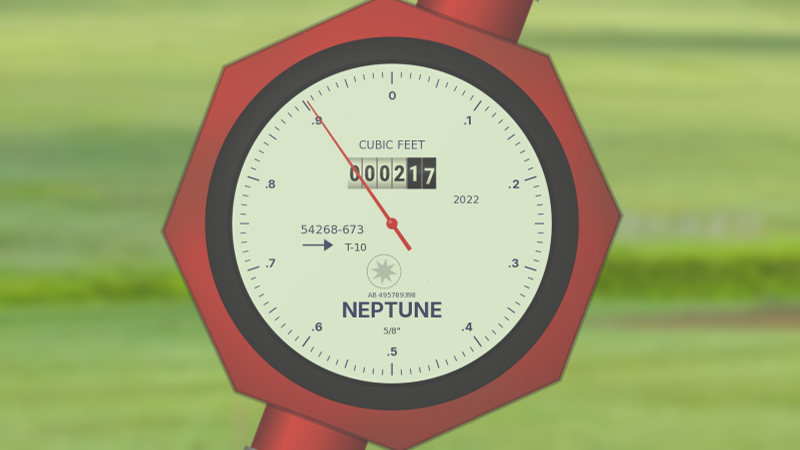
216.90 (ft³)
